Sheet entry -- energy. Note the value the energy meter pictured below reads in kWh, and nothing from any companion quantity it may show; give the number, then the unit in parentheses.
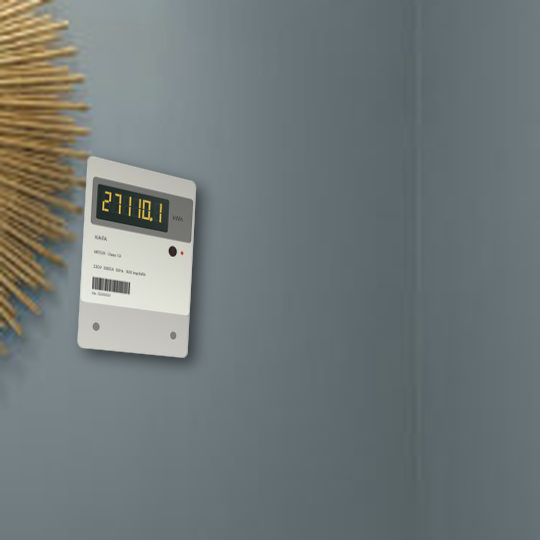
27110.1 (kWh)
